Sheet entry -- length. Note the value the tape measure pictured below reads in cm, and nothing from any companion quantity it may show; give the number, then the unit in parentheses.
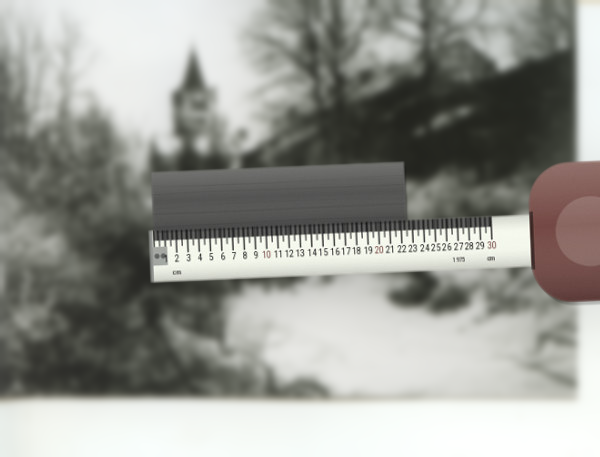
22.5 (cm)
